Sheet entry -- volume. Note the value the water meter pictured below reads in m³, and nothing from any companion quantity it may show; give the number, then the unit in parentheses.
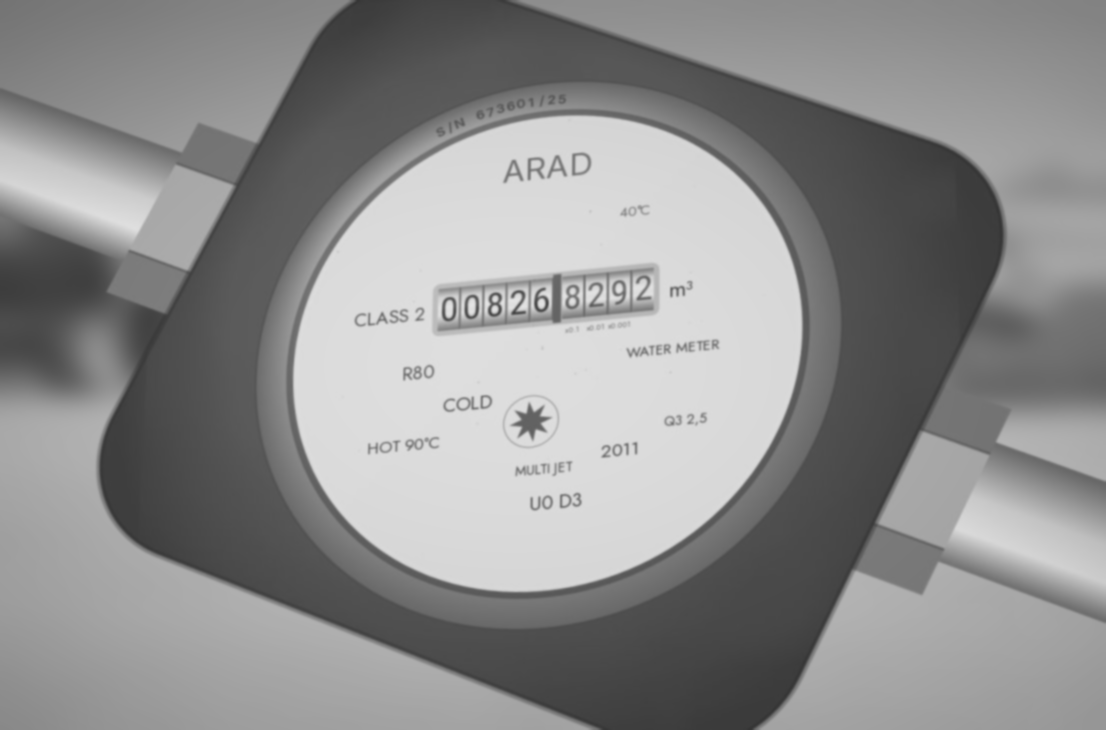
826.8292 (m³)
